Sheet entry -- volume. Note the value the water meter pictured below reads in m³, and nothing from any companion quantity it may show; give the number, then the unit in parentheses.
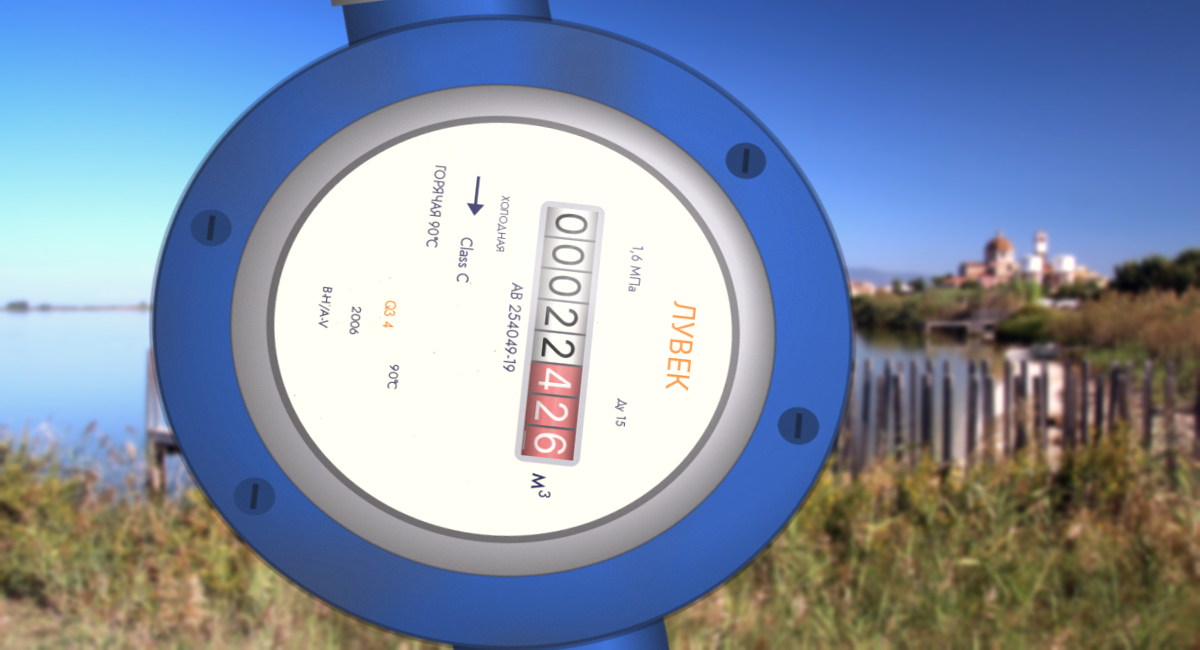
22.426 (m³)
